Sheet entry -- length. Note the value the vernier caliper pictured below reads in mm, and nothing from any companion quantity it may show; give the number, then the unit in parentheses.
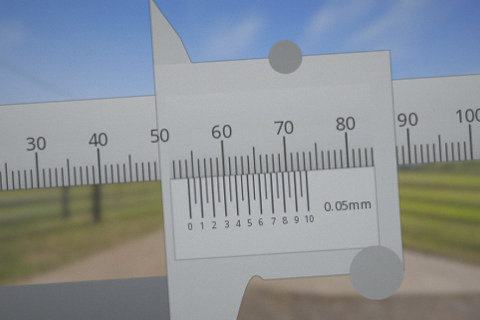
54.2 (mm)
